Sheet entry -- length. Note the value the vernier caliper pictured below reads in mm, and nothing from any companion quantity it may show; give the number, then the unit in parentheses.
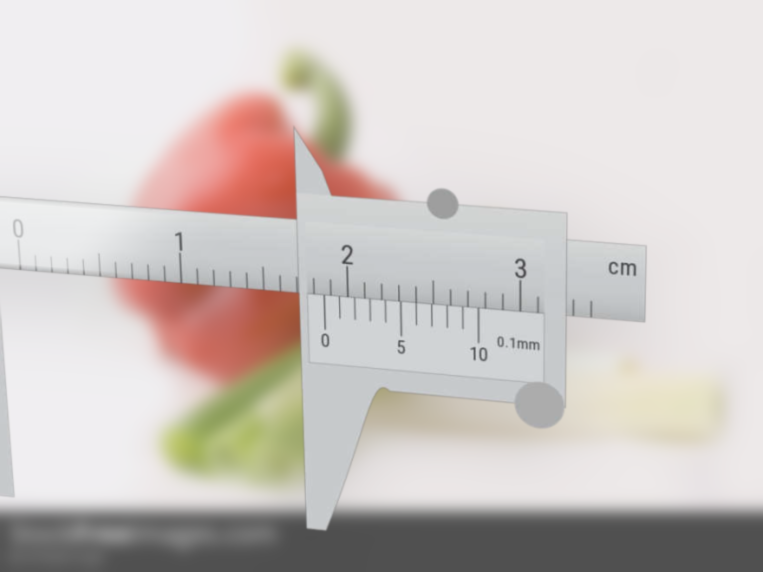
18.6 (mm)
